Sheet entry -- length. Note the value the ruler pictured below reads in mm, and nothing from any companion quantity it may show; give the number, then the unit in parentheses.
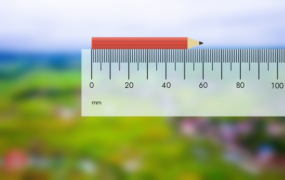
60 (mm)
